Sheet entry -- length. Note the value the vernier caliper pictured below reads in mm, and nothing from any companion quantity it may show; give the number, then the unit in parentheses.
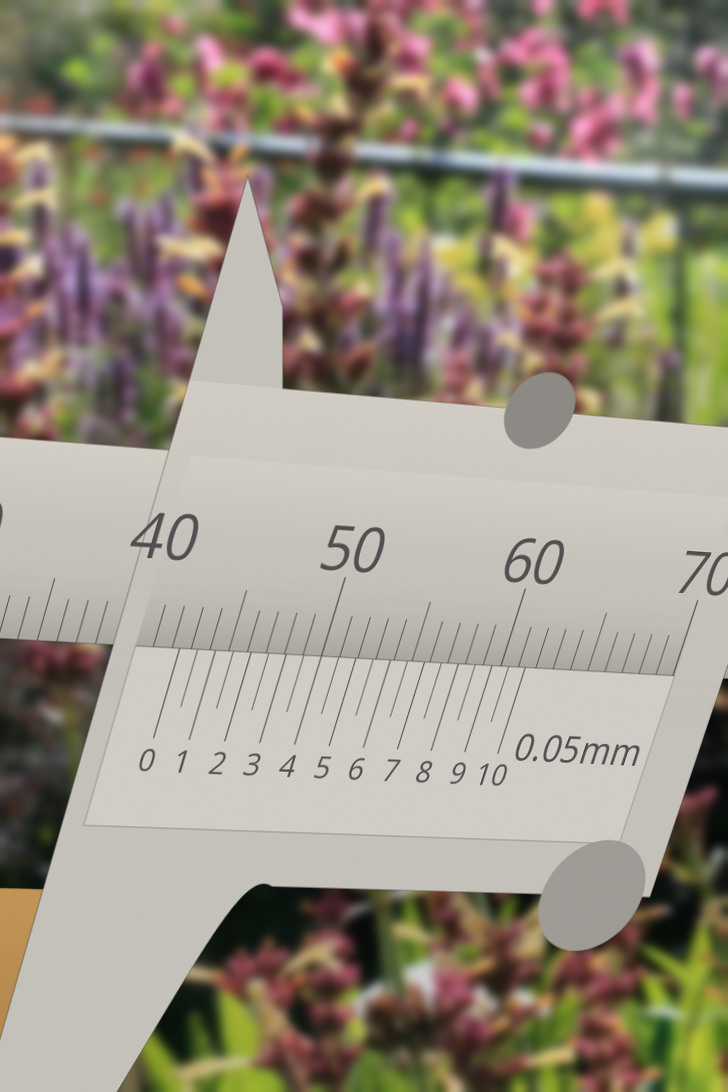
42.4 (mm)
